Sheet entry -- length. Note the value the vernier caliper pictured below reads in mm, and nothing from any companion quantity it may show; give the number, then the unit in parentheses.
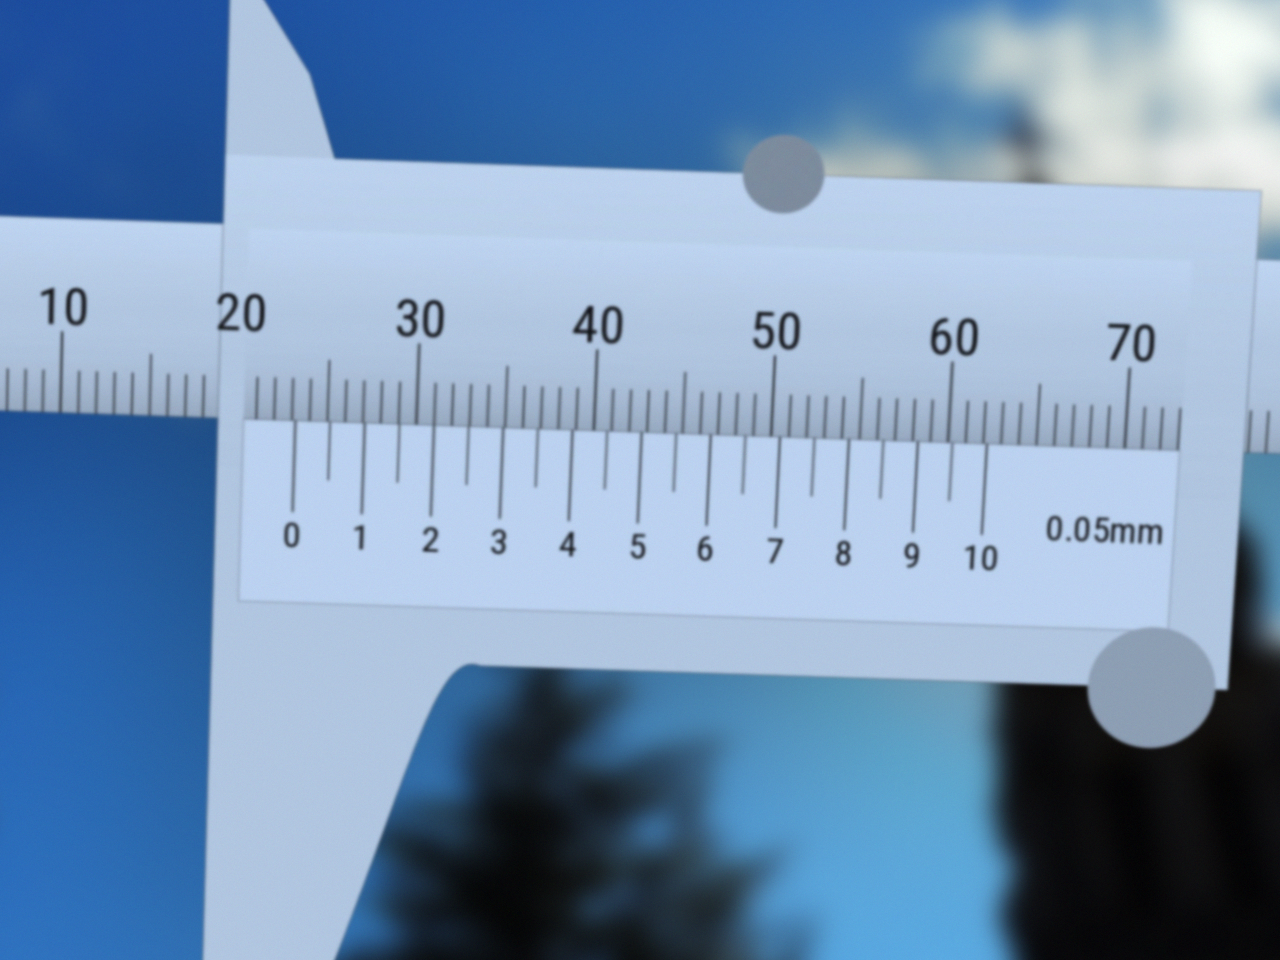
23.2 (mm)
